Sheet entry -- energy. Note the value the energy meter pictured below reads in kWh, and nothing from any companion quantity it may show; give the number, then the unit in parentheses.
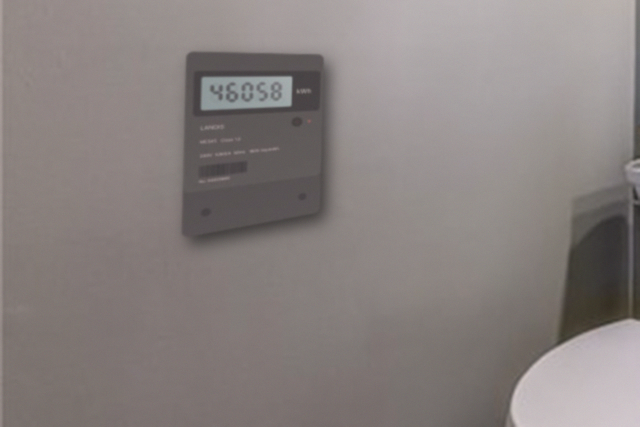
46058 (kWh)
